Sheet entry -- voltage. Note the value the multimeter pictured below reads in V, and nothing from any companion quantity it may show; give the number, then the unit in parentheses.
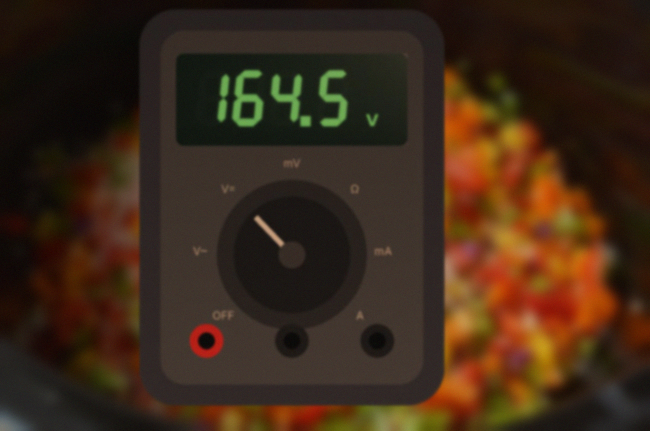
164.5 (V)
